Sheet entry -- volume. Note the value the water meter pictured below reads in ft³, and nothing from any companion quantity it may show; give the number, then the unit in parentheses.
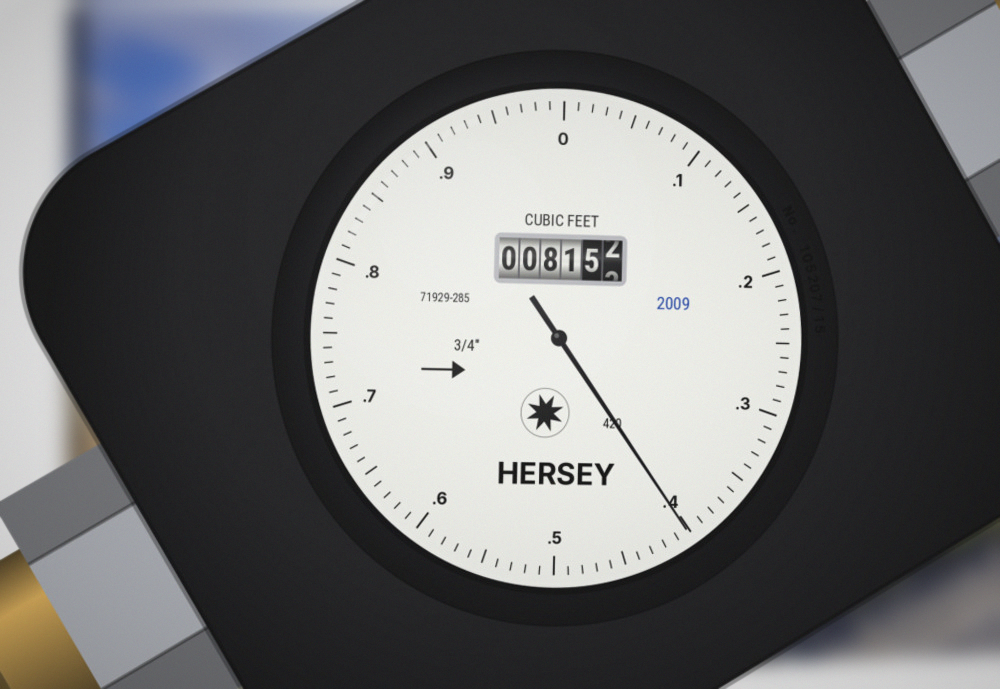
8152.40 (ft³)
